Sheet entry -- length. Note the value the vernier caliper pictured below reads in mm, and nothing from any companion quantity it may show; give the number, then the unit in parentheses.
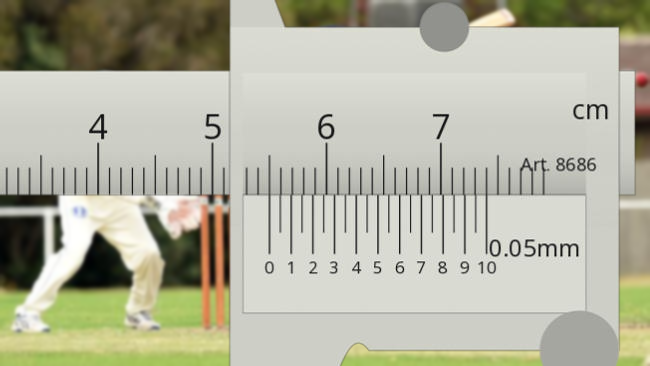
55.0 (mm)
